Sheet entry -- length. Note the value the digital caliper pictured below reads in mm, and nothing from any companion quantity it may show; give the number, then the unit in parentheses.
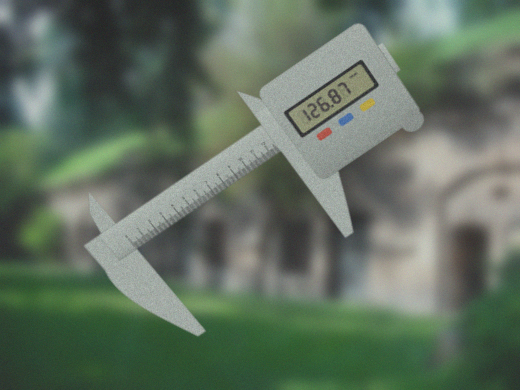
126.87 (mm)
